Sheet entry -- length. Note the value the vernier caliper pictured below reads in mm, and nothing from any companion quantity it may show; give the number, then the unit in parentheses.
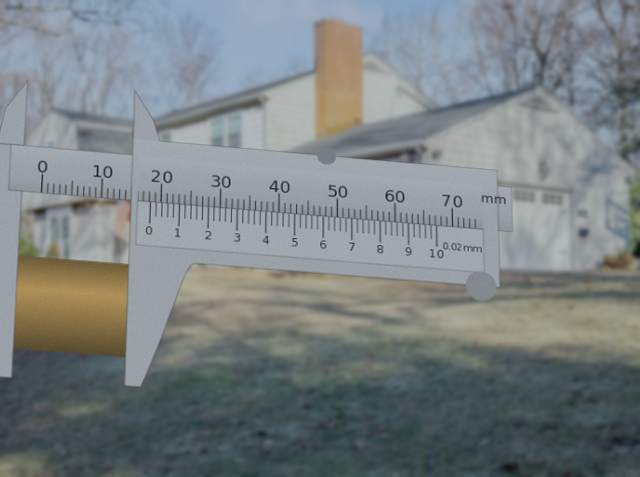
18.2 (mm)
